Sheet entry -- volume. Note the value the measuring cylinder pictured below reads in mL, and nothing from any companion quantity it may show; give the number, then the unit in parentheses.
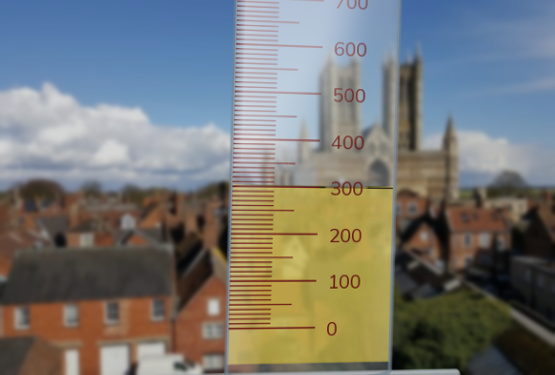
300 (mL)
